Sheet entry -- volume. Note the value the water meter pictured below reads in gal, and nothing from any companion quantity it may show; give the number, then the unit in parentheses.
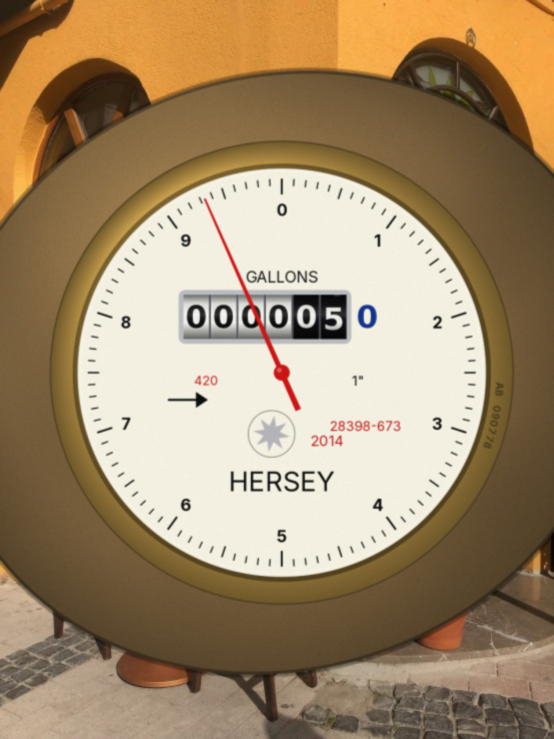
49.3 (gal)
